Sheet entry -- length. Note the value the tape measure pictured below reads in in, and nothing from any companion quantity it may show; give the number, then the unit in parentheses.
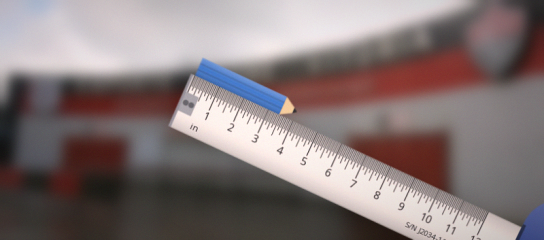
4 (in)
